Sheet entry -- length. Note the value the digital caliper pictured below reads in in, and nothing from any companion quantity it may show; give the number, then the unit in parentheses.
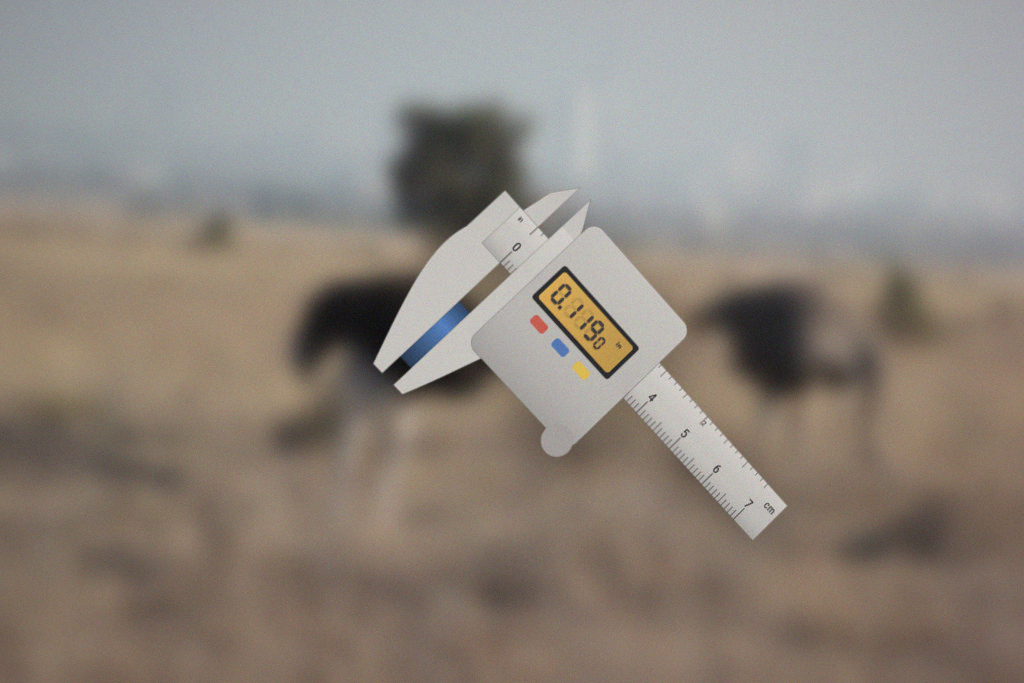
0.1190 (in)
